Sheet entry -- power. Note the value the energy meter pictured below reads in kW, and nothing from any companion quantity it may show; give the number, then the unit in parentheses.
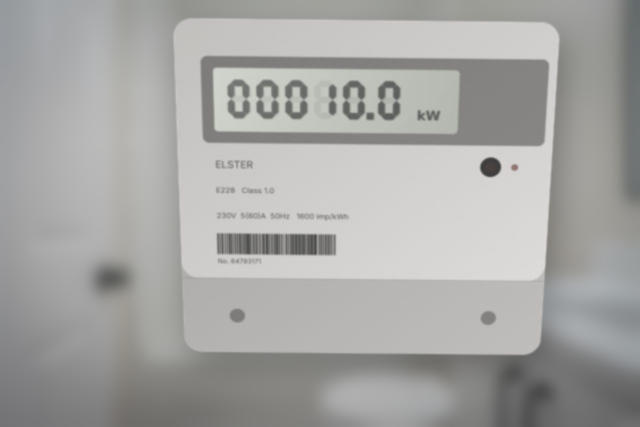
10.0 (kW)
